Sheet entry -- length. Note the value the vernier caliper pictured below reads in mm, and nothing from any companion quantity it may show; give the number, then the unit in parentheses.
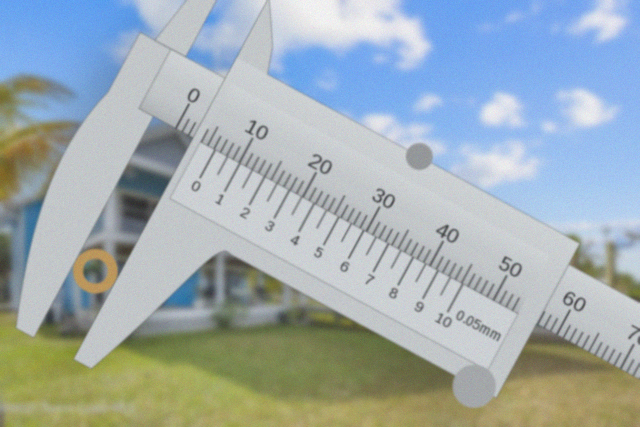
6.2 (mm)
